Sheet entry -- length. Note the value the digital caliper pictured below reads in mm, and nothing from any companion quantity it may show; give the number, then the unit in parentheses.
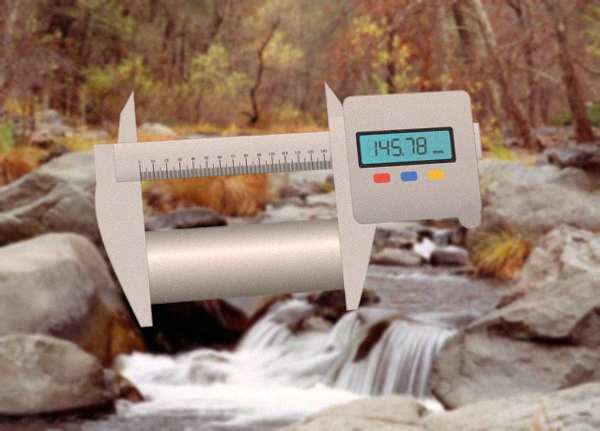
145.78 (mm)
